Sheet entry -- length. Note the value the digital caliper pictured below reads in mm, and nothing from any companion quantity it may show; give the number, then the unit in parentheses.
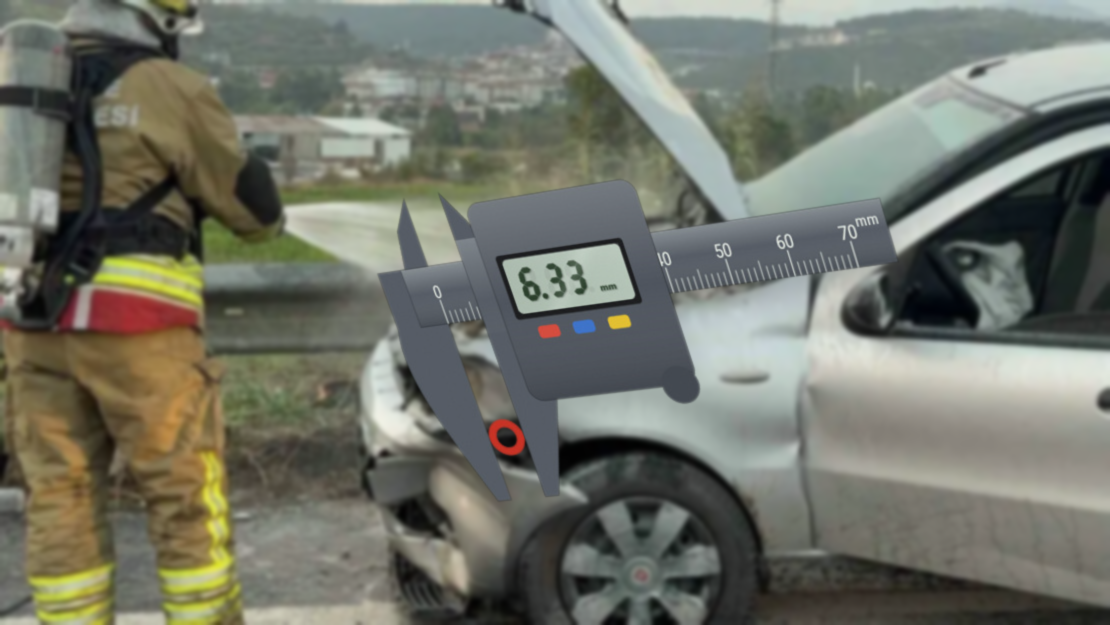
6.33 (mm)
